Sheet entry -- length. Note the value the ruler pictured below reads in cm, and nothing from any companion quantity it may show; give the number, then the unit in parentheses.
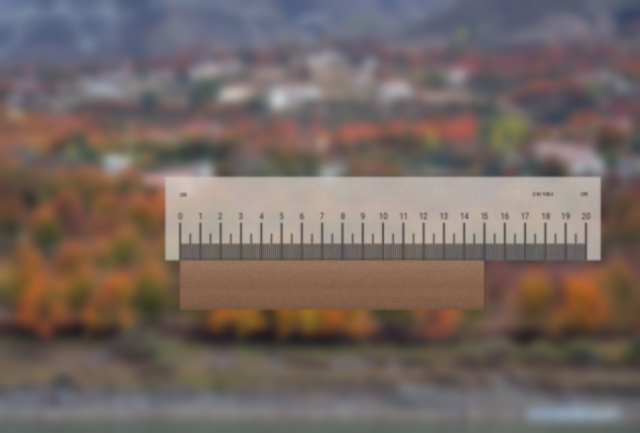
15 (cm)
